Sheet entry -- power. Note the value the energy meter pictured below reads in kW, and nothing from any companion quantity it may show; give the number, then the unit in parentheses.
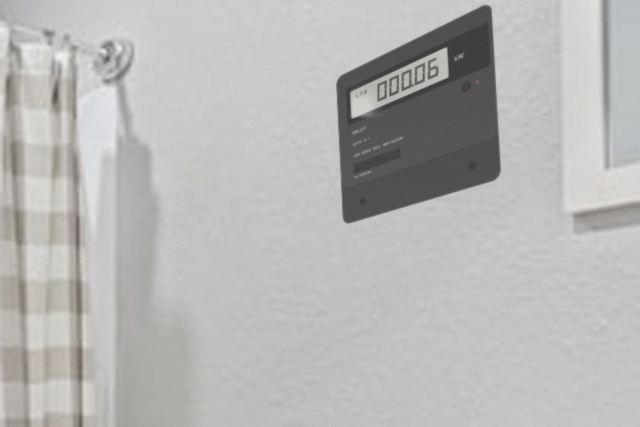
0.06 (kW)
